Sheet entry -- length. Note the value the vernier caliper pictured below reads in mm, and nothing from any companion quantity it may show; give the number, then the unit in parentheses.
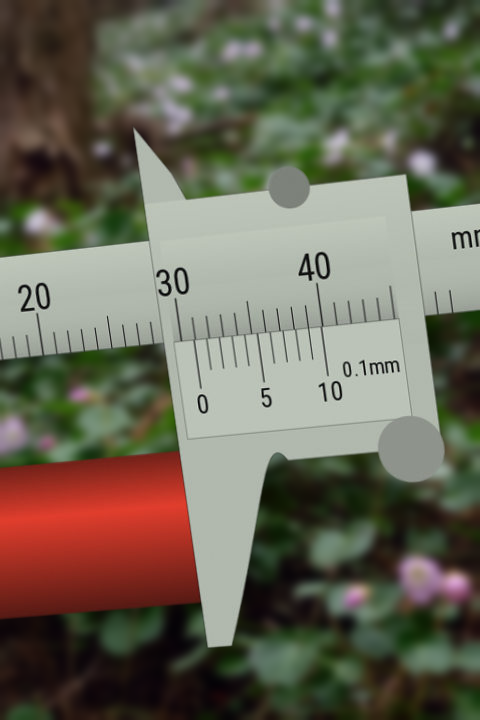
30.9 (mm)
